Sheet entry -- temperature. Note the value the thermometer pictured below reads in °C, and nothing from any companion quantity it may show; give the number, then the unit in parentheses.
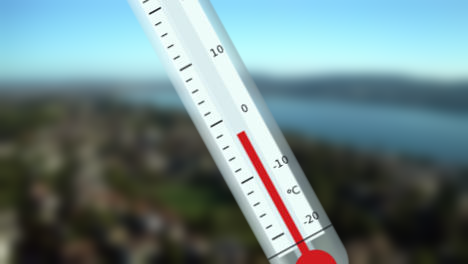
-3 (°C)
